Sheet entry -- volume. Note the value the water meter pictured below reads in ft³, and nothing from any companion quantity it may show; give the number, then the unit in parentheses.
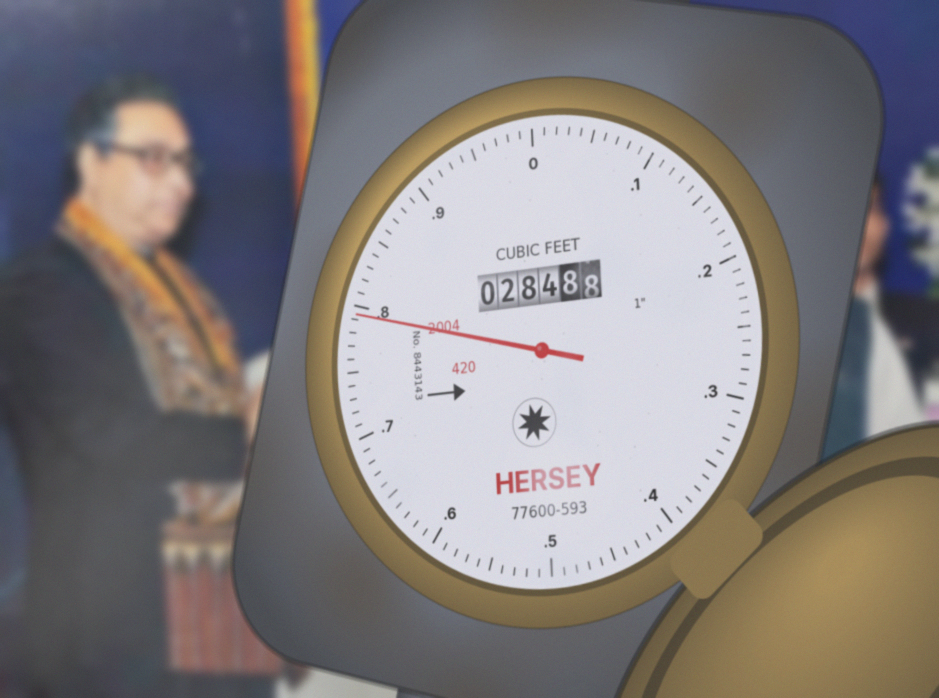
28487.79 (ft³)
